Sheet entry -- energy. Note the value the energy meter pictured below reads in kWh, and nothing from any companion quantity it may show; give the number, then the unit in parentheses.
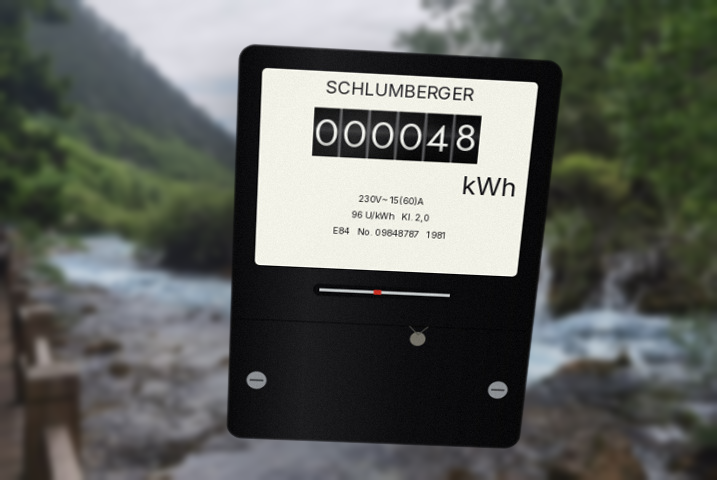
48 (kWh)
